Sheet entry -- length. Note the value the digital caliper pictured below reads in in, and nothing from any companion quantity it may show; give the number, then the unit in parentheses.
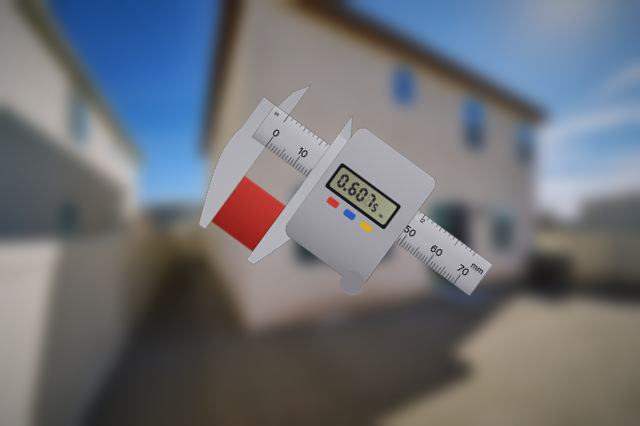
0.6075 (in)
